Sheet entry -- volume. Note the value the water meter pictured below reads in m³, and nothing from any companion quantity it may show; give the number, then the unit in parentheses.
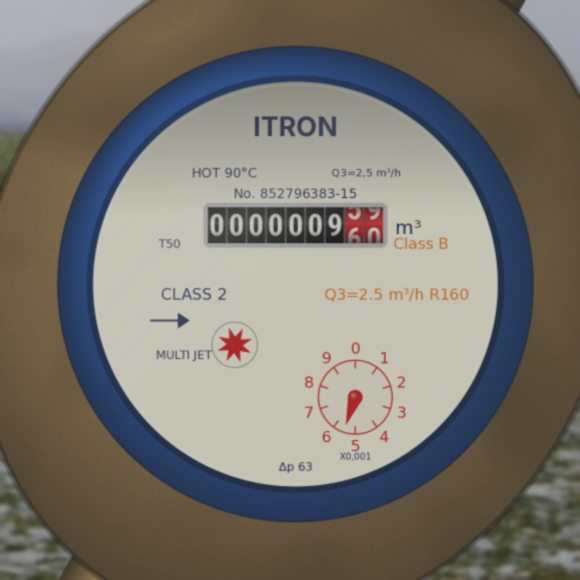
9.595 (m³)
